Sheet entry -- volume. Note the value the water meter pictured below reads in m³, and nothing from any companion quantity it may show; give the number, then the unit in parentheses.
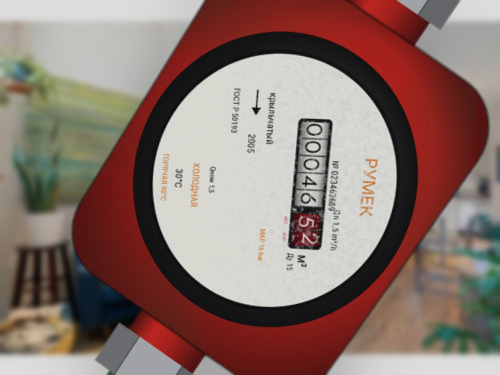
46.52 (m³)
